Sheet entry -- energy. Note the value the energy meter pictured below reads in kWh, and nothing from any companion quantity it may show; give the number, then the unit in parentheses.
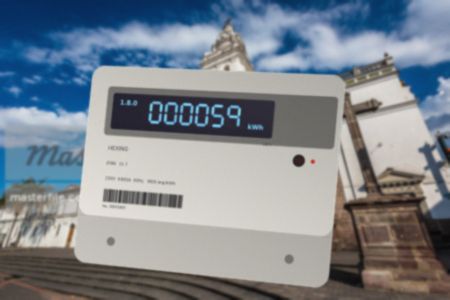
59 (kWh)
